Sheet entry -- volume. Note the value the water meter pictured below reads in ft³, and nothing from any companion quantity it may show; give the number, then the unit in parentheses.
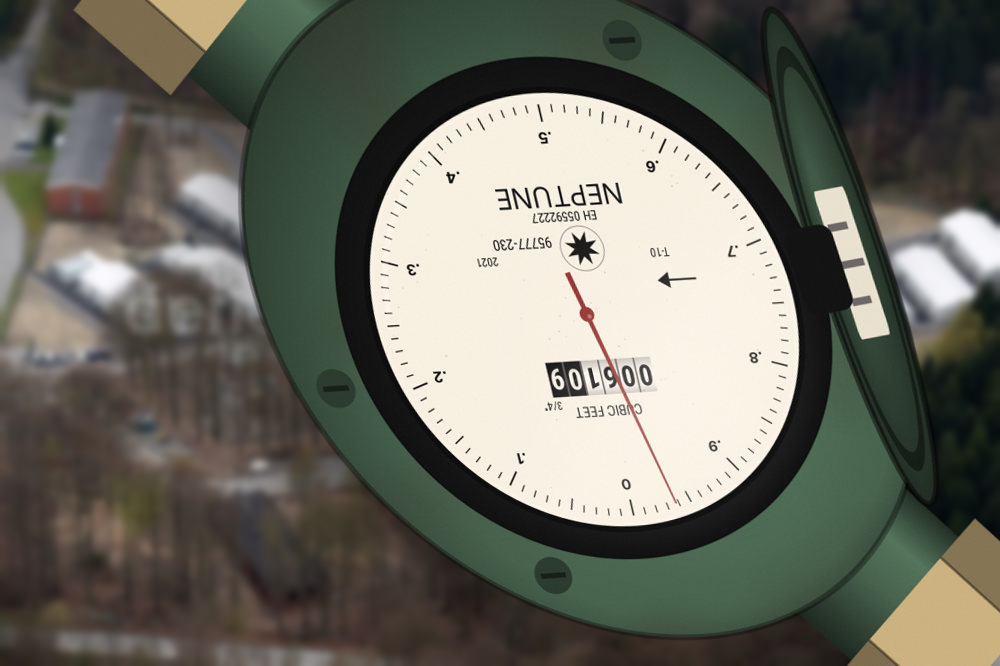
6108.96 (ft³)
